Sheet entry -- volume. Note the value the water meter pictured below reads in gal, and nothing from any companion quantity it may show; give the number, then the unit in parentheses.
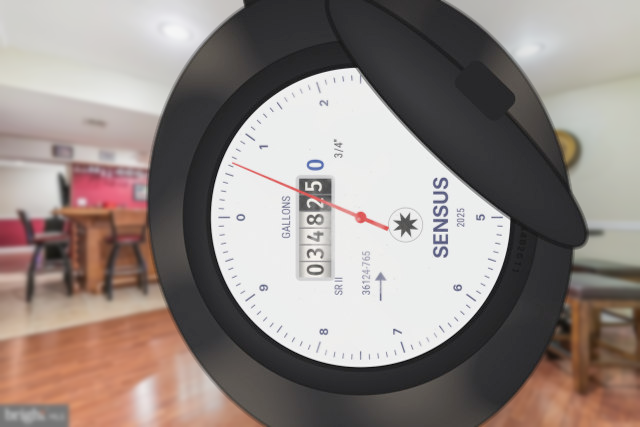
348250.6 (gal)
